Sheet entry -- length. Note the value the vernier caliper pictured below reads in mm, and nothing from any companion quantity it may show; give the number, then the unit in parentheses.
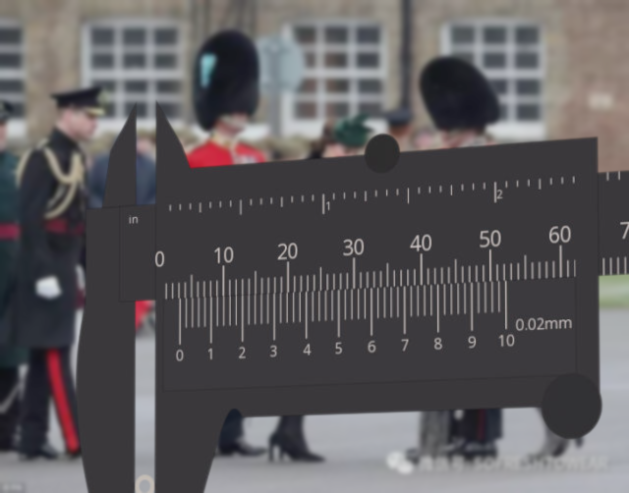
3.2 (mm)
